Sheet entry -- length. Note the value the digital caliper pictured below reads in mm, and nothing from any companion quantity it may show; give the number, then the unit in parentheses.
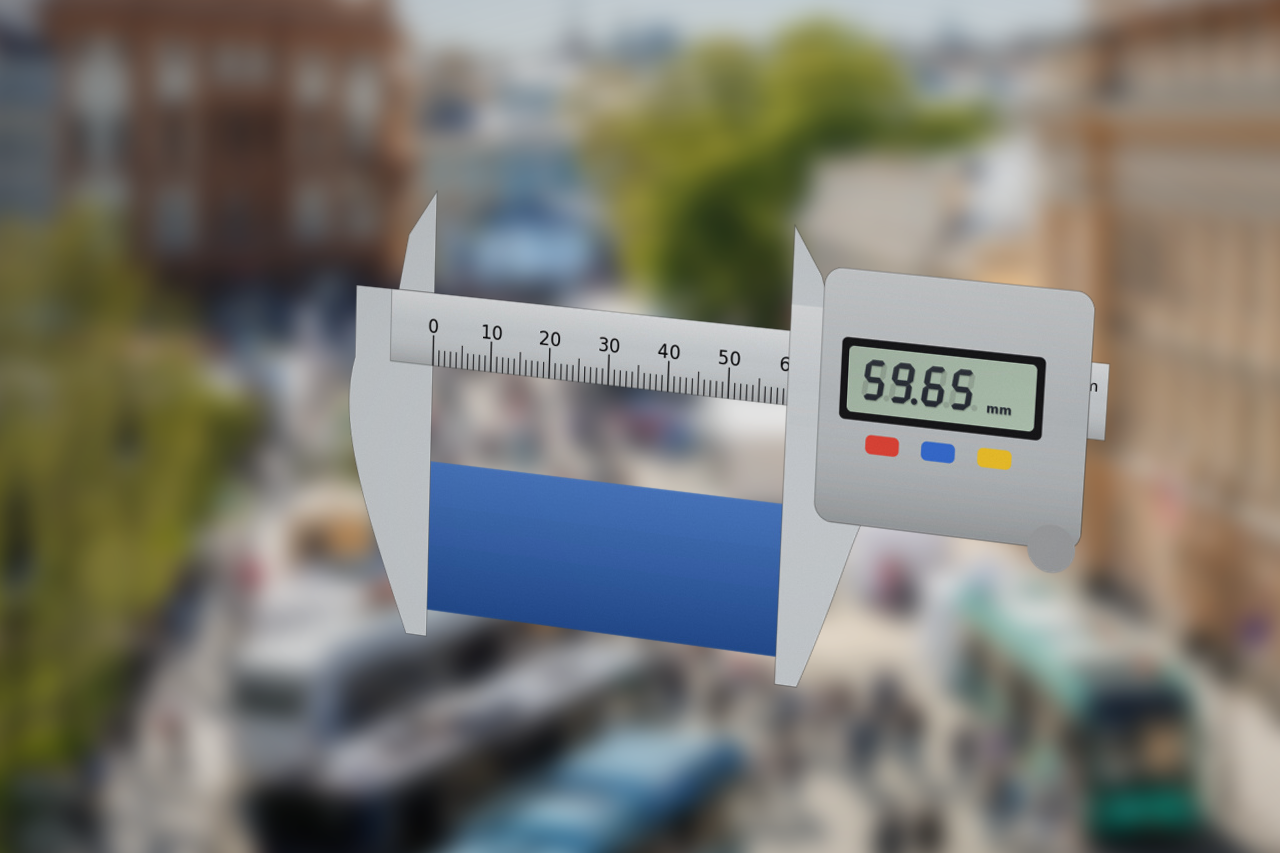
59.65 (mm)
